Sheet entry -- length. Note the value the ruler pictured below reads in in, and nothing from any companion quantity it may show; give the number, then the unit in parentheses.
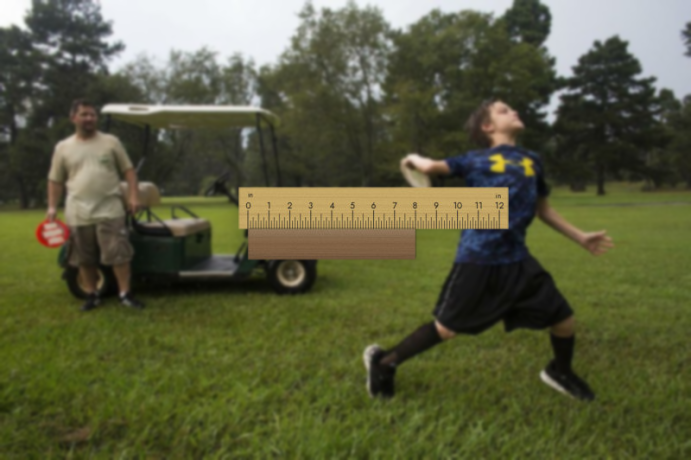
8 (in)
